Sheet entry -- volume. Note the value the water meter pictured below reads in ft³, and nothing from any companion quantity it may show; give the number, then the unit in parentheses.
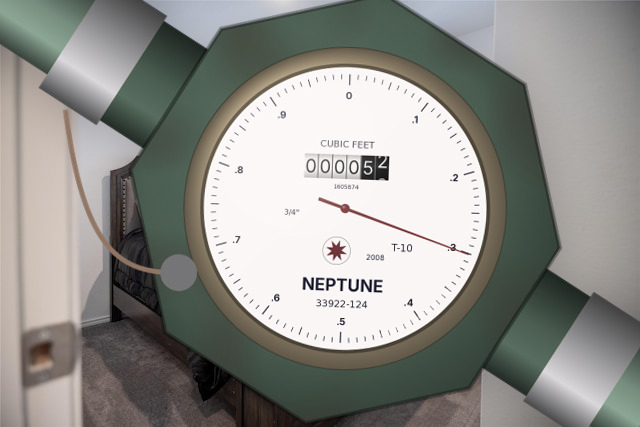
52.30 (ft³)
